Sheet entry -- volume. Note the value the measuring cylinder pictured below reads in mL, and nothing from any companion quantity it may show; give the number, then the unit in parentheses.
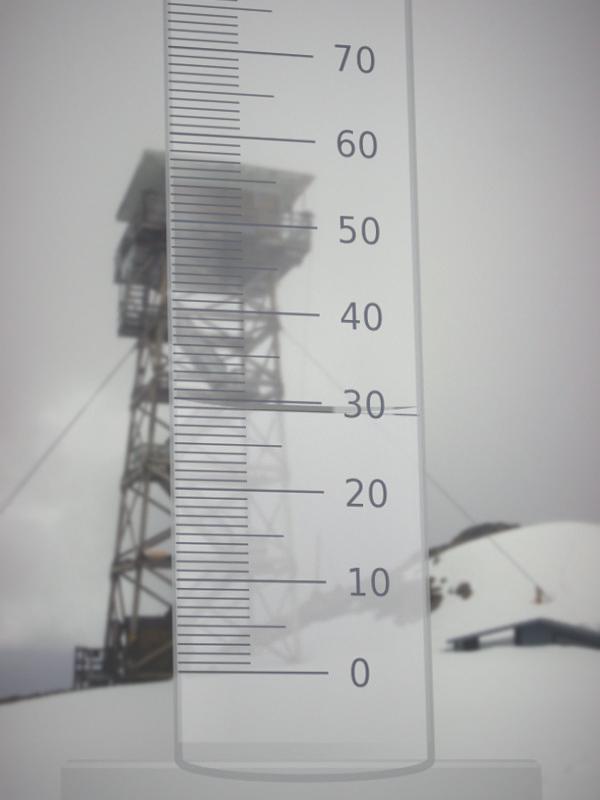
29 (mL)
